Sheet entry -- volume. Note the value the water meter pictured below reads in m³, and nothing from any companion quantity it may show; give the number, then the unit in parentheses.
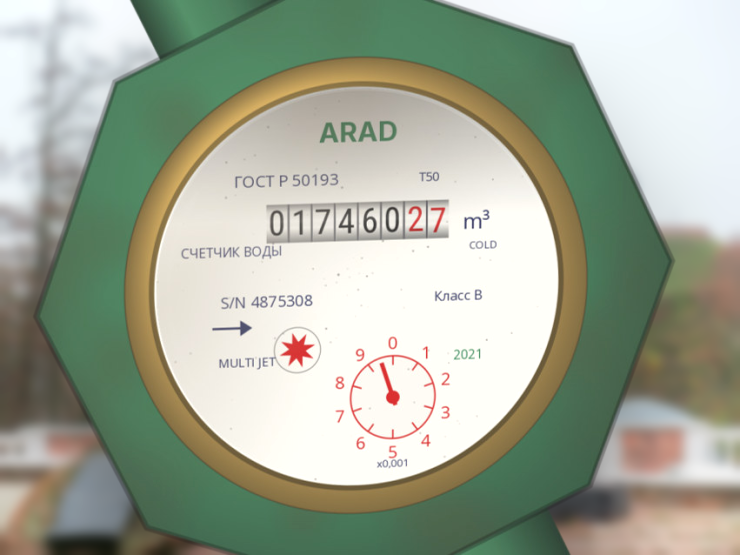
17460.269 (m³)
